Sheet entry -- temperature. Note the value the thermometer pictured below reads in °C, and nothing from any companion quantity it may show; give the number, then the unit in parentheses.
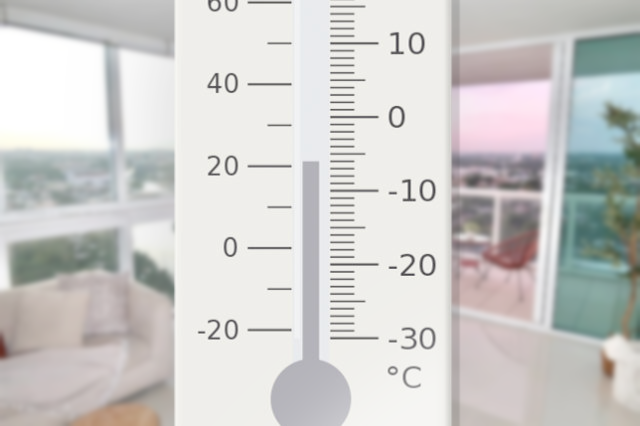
-6 (°C)
